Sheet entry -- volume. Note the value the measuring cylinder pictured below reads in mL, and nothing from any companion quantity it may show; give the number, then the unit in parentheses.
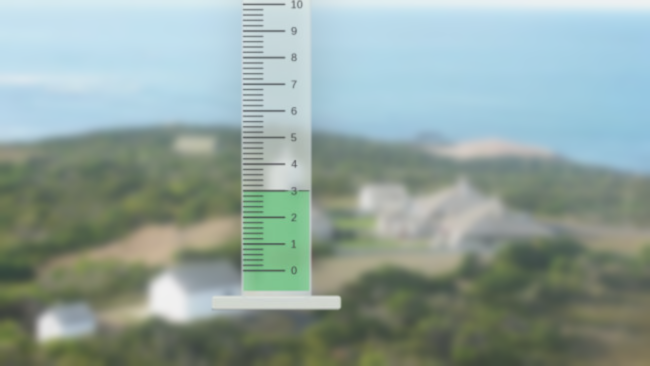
3 (mL)
